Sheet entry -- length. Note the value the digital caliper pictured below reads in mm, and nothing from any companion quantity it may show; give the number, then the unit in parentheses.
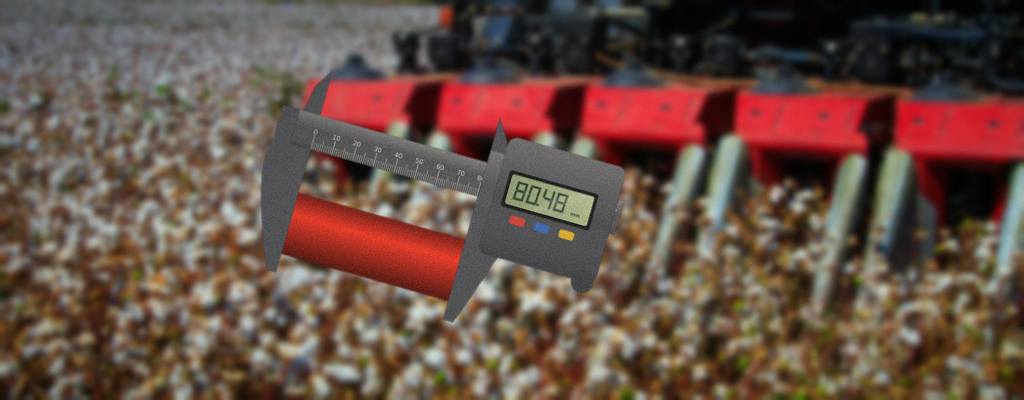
80.48 (mm)
